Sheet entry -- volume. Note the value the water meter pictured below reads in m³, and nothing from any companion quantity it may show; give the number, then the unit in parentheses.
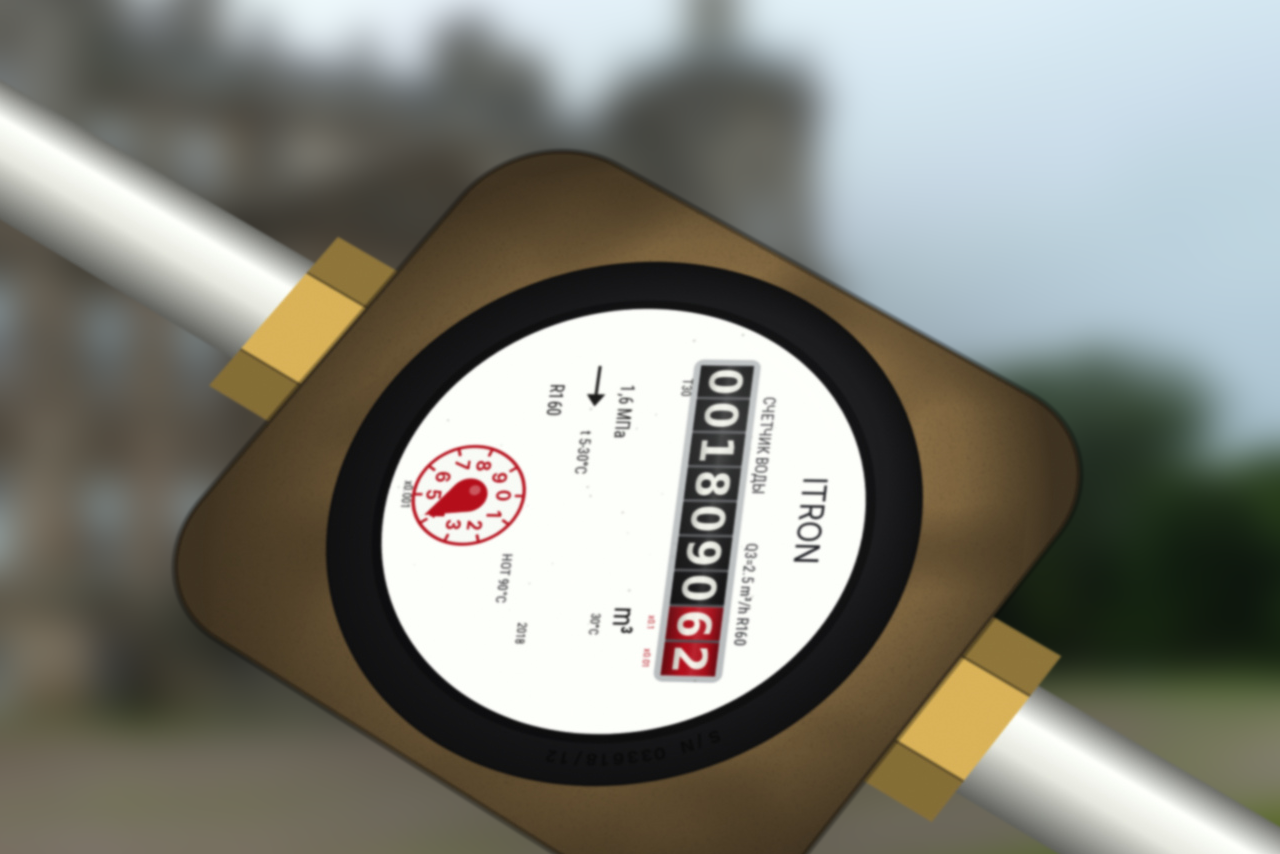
18090.624 (m³)
